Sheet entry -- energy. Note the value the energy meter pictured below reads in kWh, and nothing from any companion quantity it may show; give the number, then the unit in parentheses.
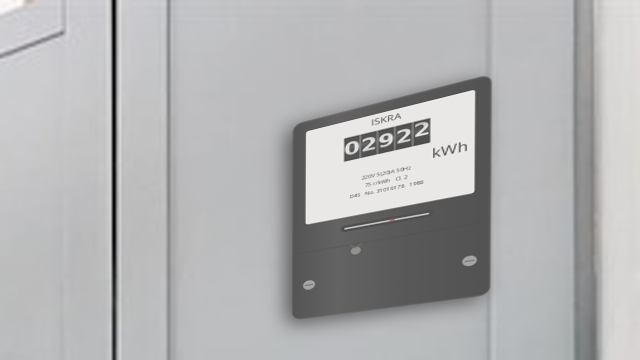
2922 (kWh)
